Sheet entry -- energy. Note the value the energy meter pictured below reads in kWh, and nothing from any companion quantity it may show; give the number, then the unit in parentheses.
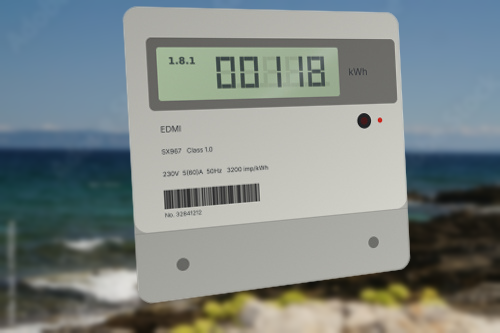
118 (kWh)
